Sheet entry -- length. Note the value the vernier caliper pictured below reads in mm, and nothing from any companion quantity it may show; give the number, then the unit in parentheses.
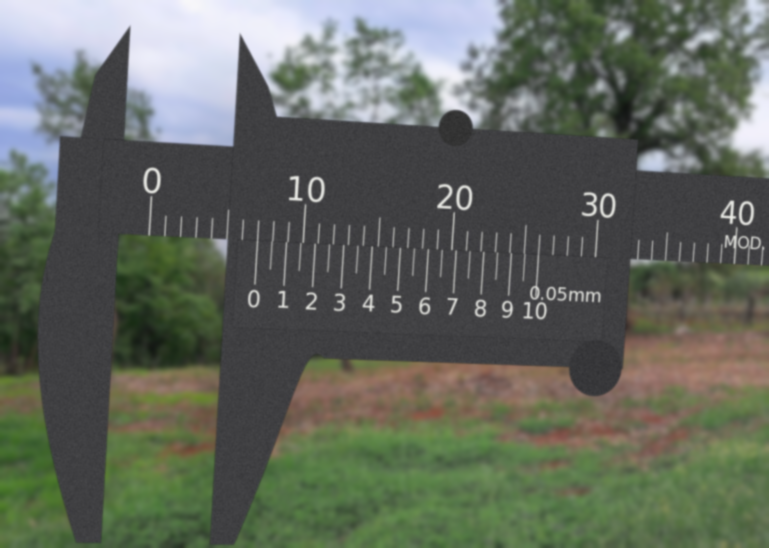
7.0 (mm)
